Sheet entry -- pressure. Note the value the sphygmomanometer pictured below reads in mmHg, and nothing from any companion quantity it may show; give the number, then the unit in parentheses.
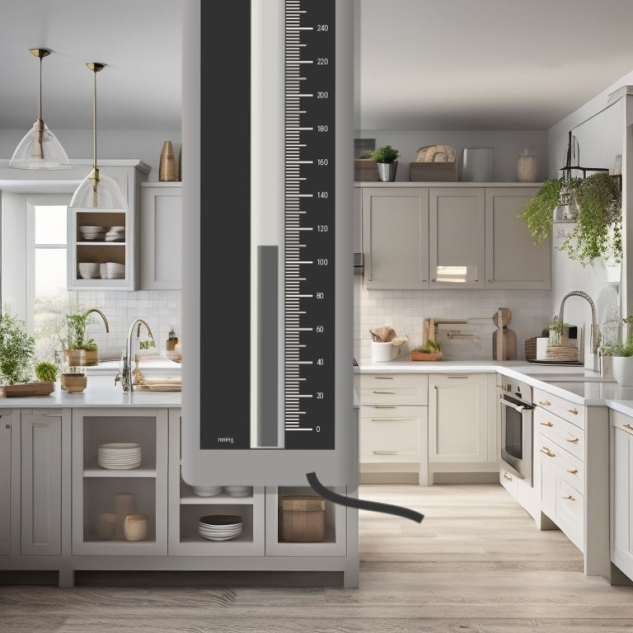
110 (mmHg)
